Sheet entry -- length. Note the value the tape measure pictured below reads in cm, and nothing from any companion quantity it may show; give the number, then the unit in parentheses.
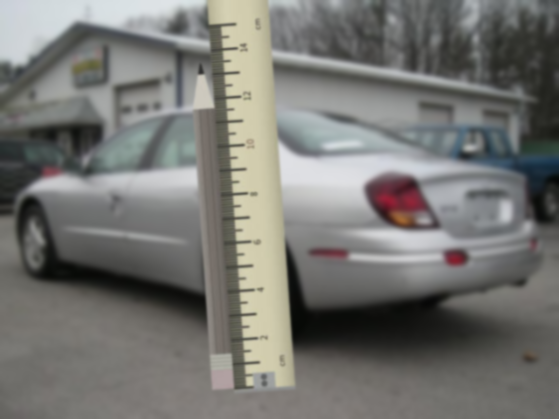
13.5 (cm)
